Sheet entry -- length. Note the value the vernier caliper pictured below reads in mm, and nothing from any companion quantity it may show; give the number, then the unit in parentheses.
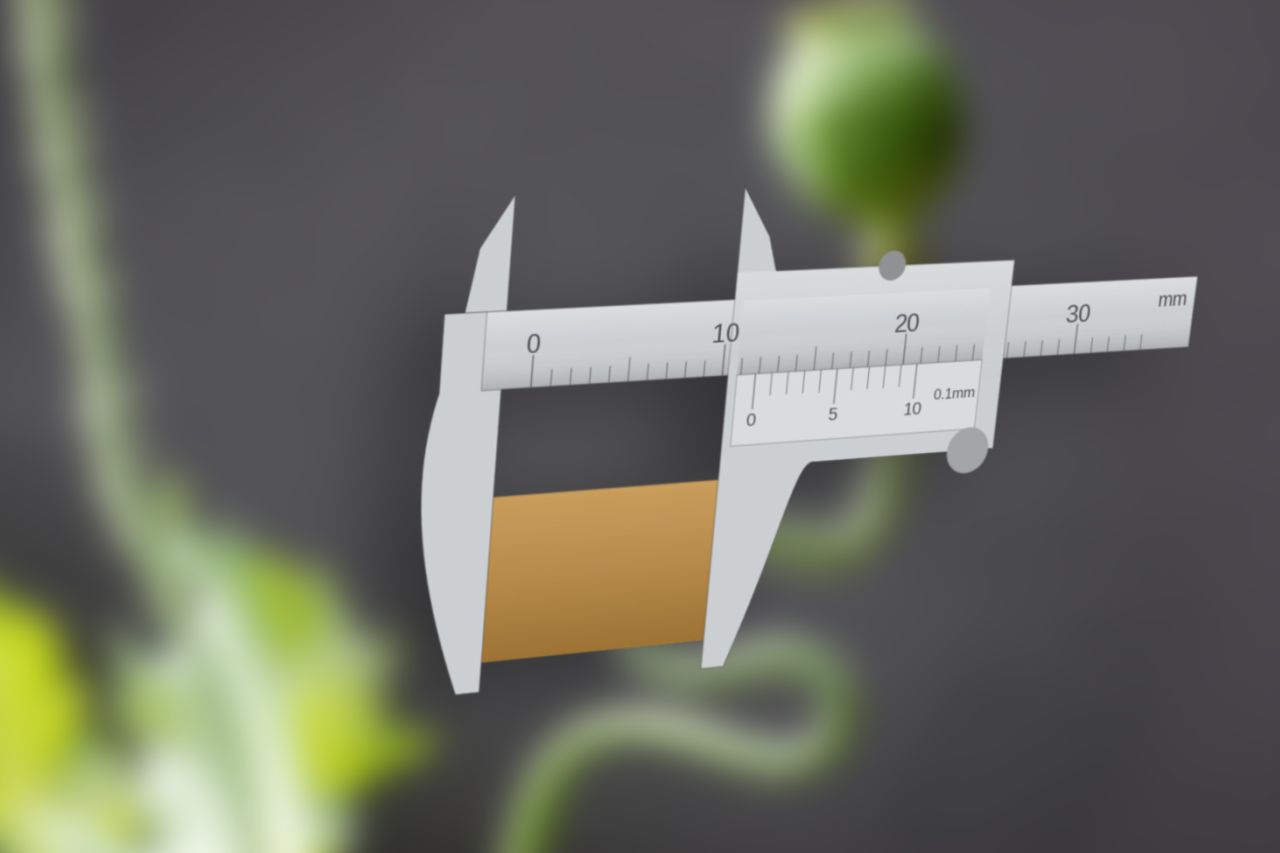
11.8 (mm)
